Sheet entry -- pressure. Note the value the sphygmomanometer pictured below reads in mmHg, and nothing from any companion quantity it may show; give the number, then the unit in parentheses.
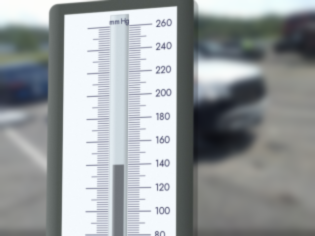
140 (mmHg)
